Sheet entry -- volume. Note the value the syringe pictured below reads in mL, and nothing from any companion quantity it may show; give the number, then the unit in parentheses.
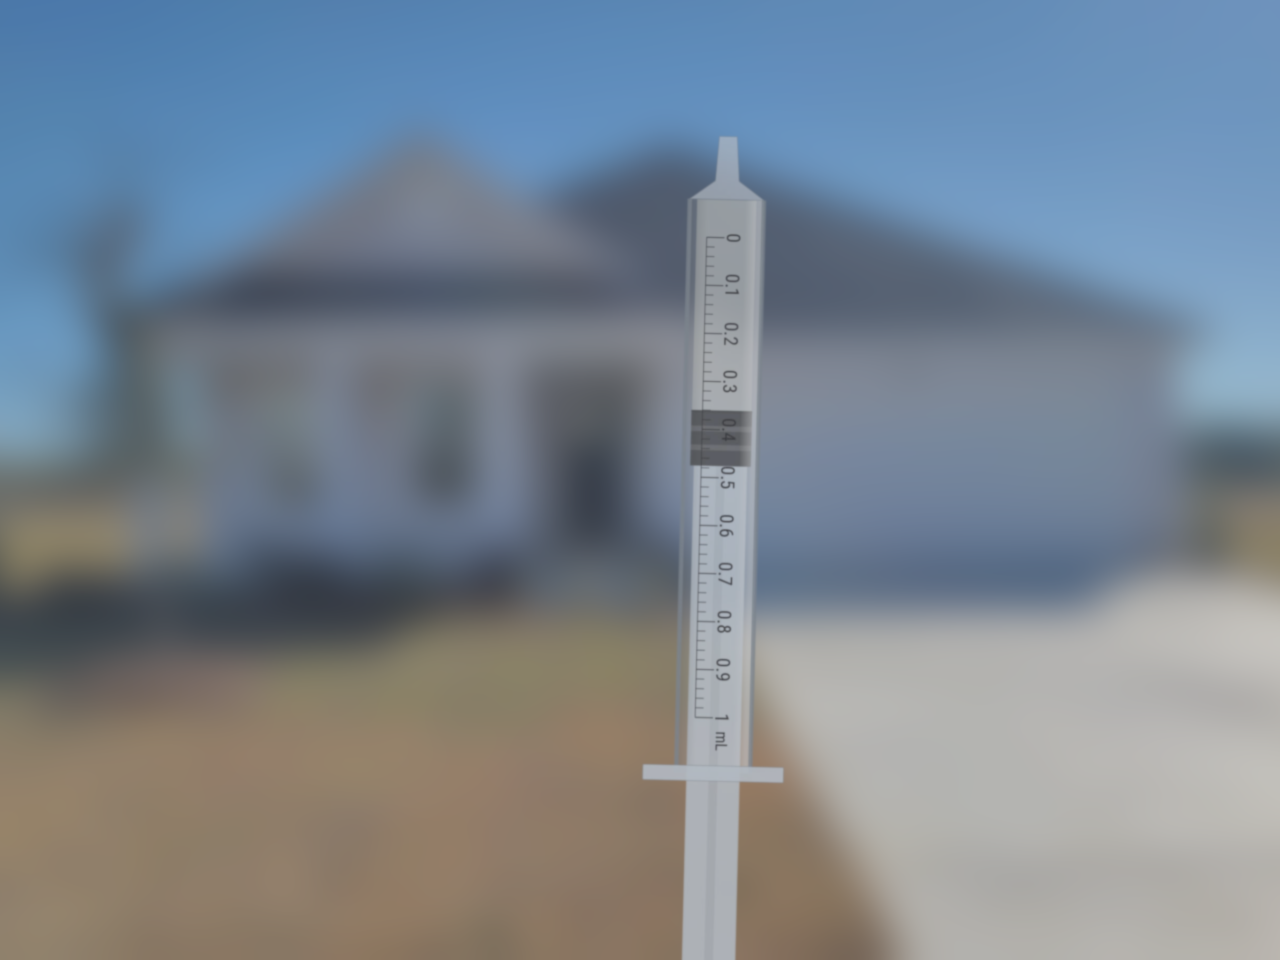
0.36 (mL)
